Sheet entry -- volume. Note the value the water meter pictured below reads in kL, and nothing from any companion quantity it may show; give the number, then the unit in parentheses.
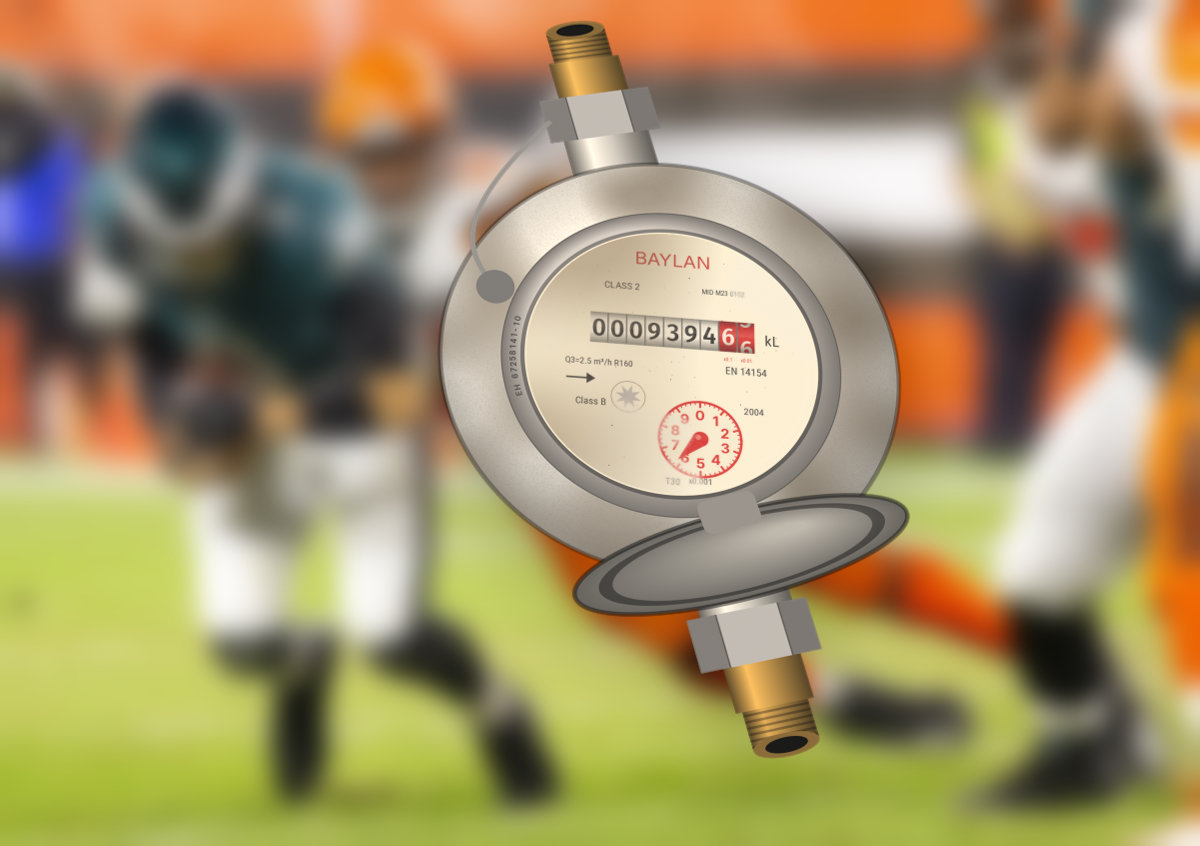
9394.656 (kL)
